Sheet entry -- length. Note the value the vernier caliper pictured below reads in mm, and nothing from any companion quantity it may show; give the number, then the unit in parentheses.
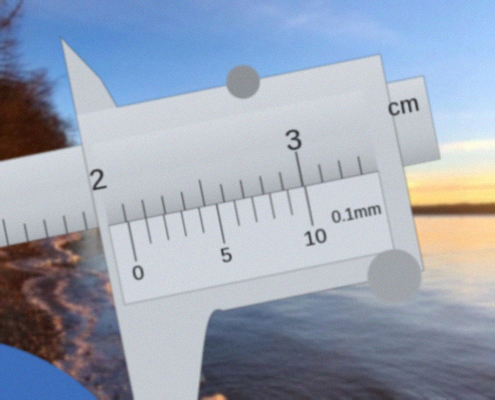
21.1 (mm)
